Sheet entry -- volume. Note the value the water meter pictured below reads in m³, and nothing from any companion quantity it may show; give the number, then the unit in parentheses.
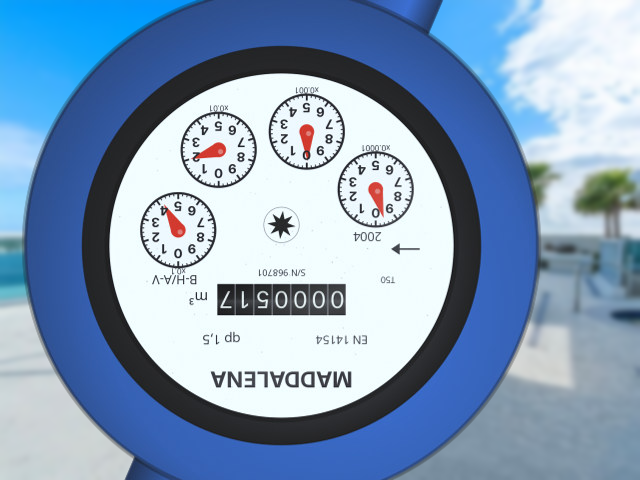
517.4199 (m³)
